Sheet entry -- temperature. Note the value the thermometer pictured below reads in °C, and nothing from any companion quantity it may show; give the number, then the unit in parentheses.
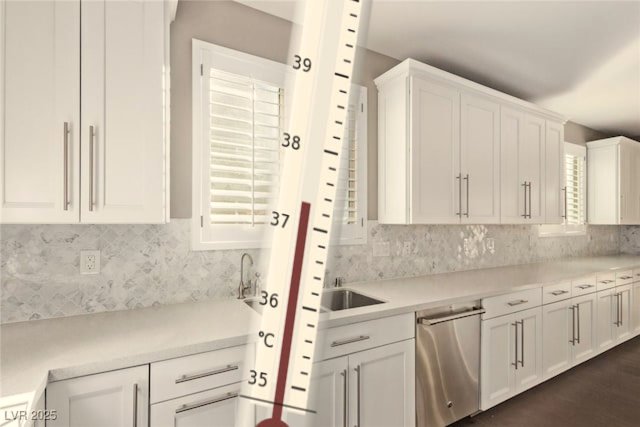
37.3 (°C)
